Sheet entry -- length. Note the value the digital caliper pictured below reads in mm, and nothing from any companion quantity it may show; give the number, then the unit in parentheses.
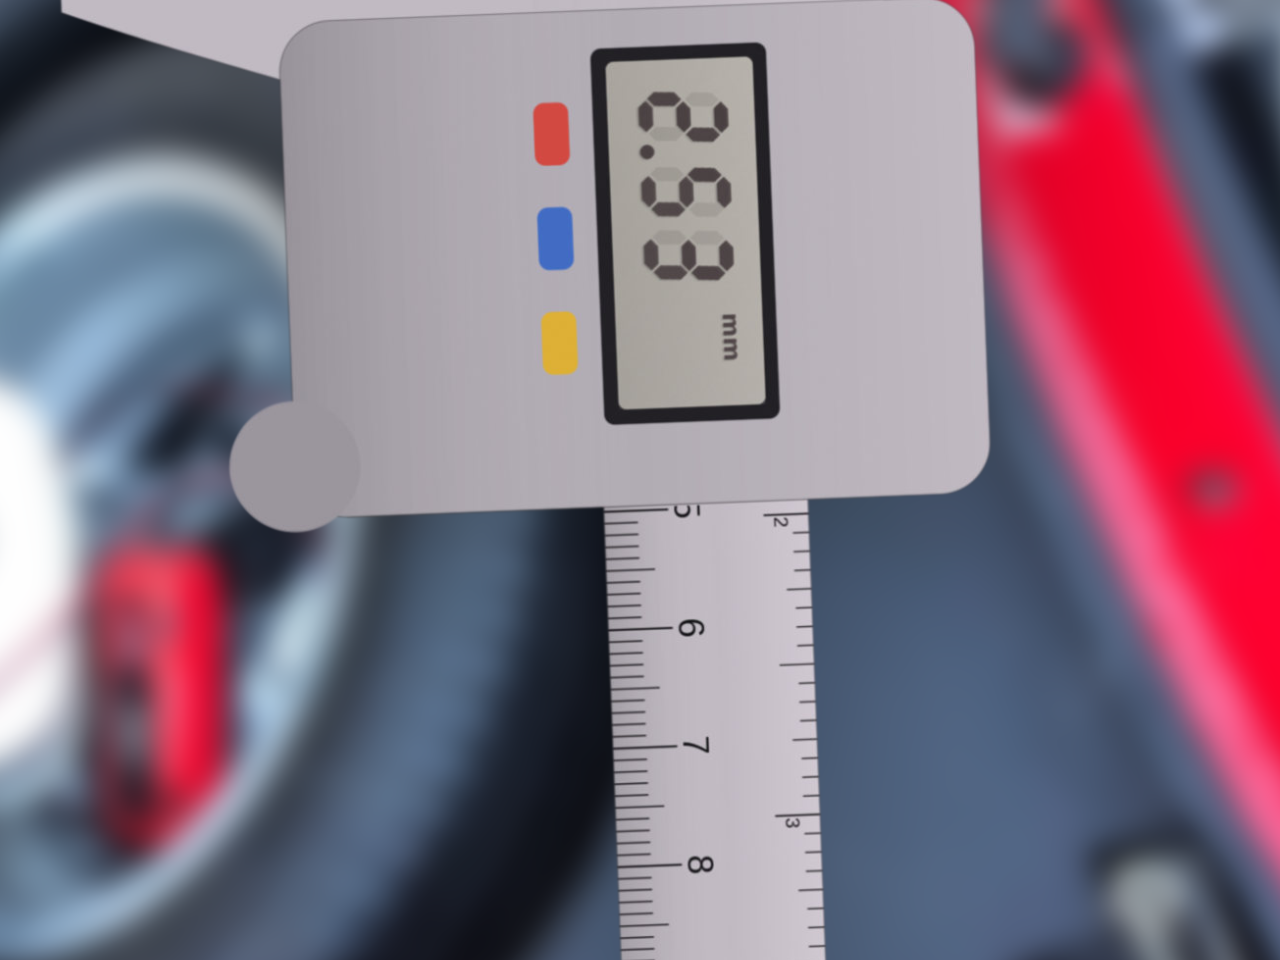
2.53 (mm)
